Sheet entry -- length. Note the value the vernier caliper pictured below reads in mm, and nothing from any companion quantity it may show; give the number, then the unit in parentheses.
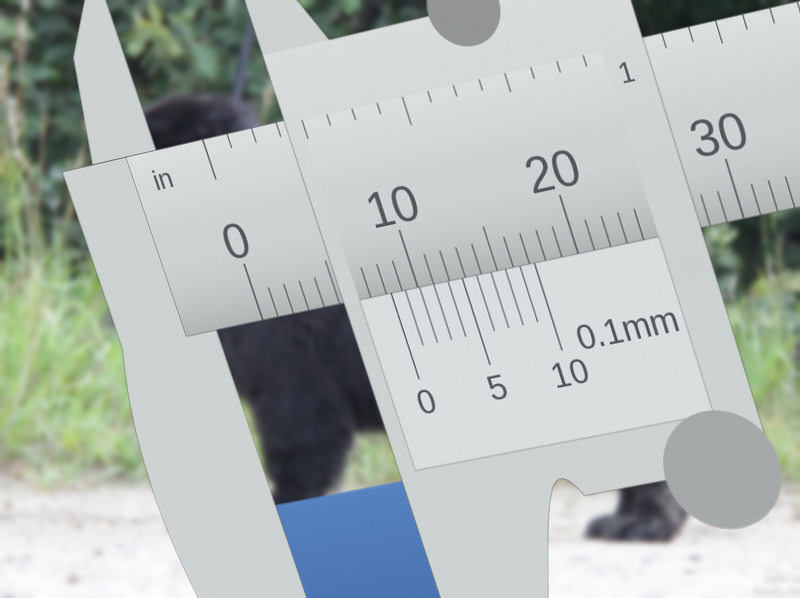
8.3 (mm)
